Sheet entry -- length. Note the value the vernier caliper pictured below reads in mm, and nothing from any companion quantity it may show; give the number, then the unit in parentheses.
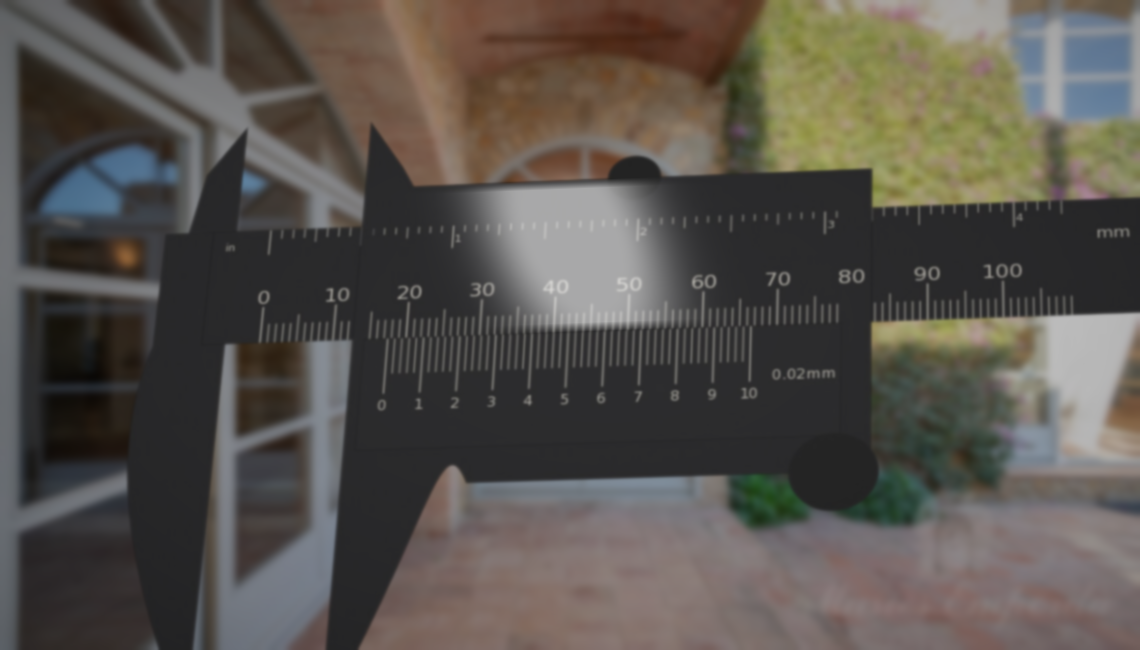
17.5 (mm)
